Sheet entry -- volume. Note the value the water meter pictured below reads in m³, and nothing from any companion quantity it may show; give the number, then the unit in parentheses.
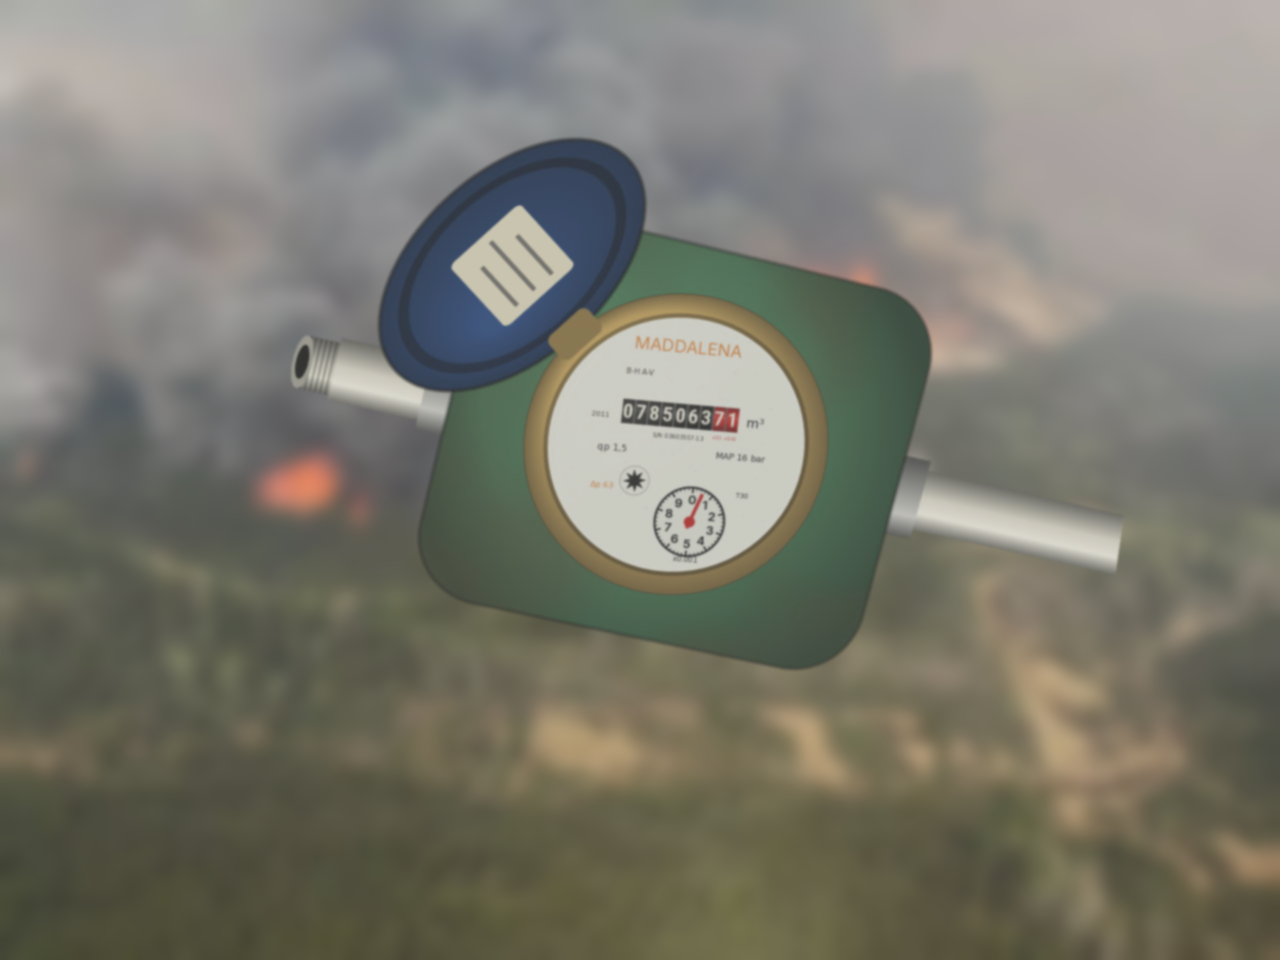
785063.710 (m³)
